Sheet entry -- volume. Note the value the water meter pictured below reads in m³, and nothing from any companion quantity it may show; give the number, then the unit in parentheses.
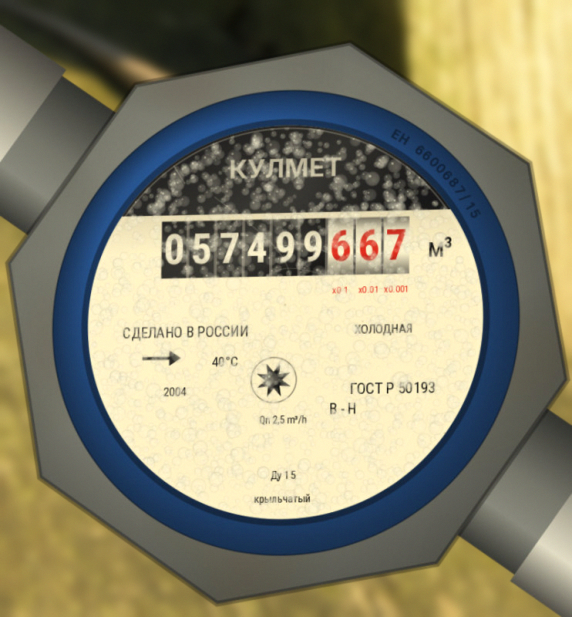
57499.667 (m³)
